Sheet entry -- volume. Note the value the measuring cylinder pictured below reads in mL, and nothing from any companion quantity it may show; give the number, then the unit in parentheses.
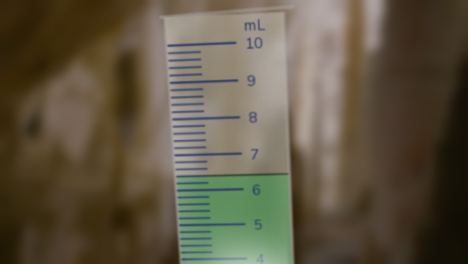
6.4 (mL)
